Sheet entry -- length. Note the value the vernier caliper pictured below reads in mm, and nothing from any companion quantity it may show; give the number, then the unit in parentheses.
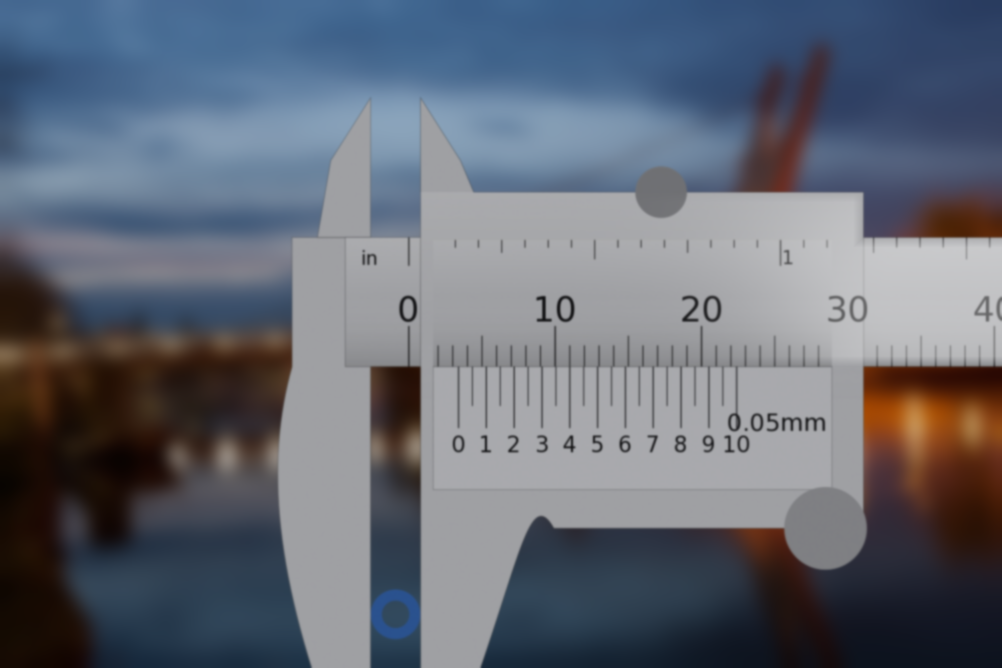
3.4 (mm)
